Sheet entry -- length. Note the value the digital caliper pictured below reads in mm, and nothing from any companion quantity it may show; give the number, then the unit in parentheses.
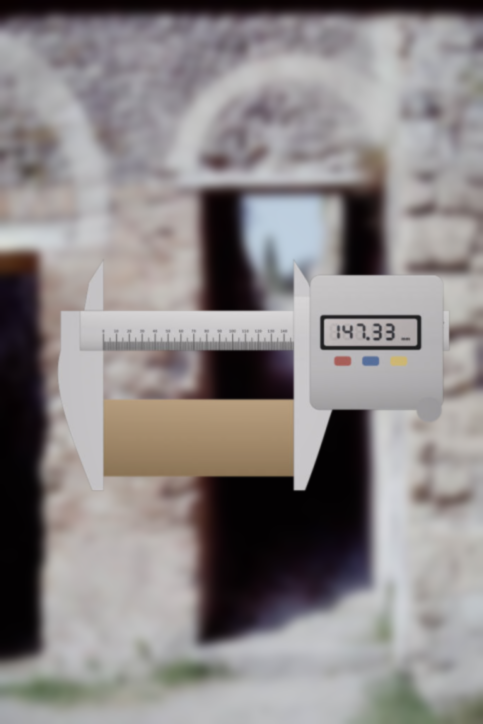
147.33 (mm)
